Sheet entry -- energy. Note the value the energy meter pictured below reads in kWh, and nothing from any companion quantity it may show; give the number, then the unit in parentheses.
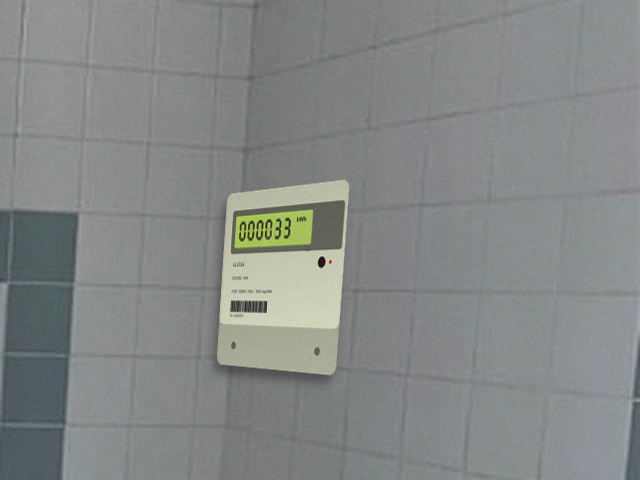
33 (kWh)
